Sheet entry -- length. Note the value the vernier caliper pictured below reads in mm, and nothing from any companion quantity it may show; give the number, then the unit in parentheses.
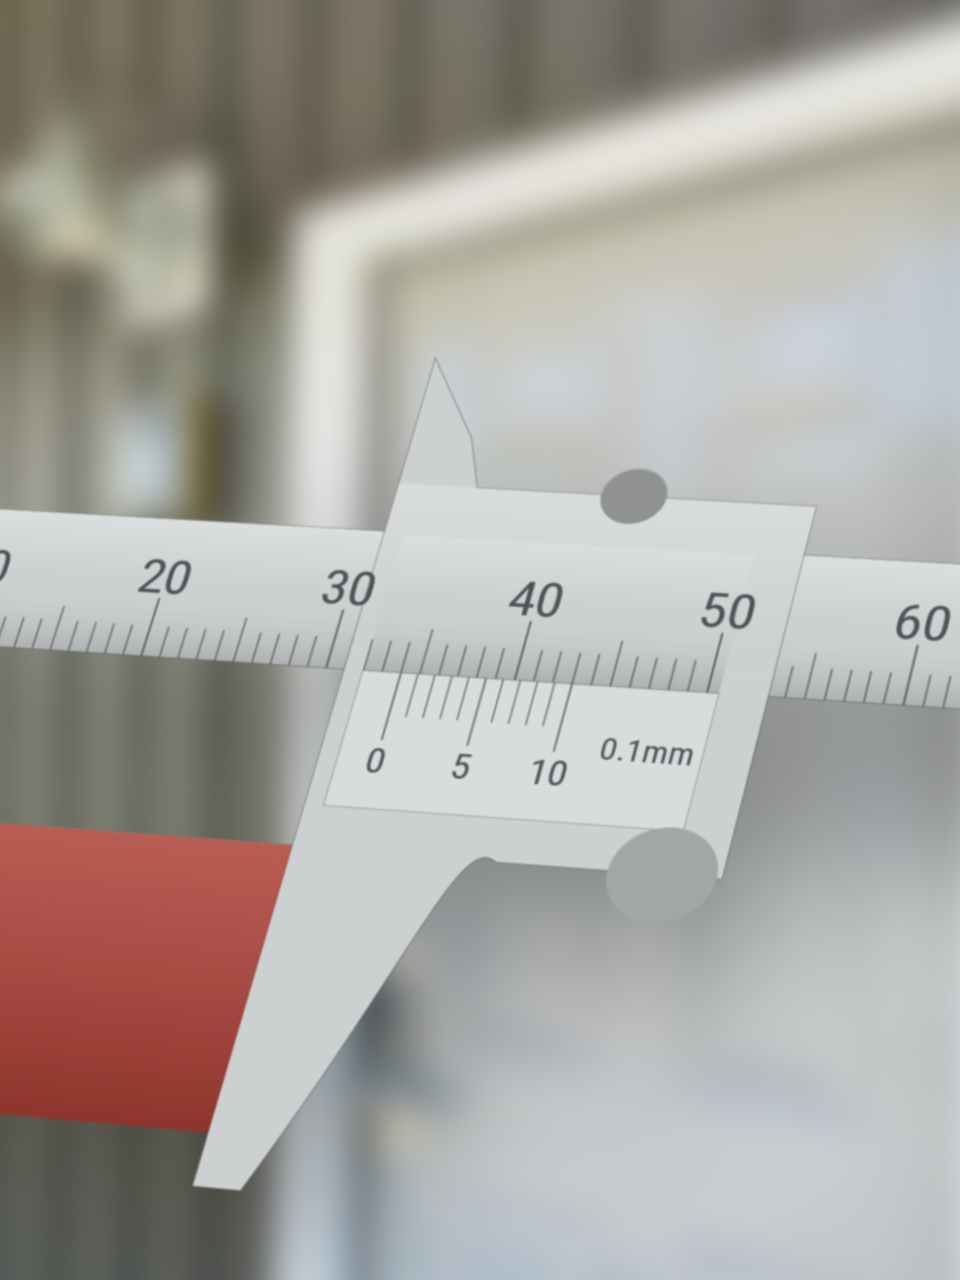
34.0 (mm)
